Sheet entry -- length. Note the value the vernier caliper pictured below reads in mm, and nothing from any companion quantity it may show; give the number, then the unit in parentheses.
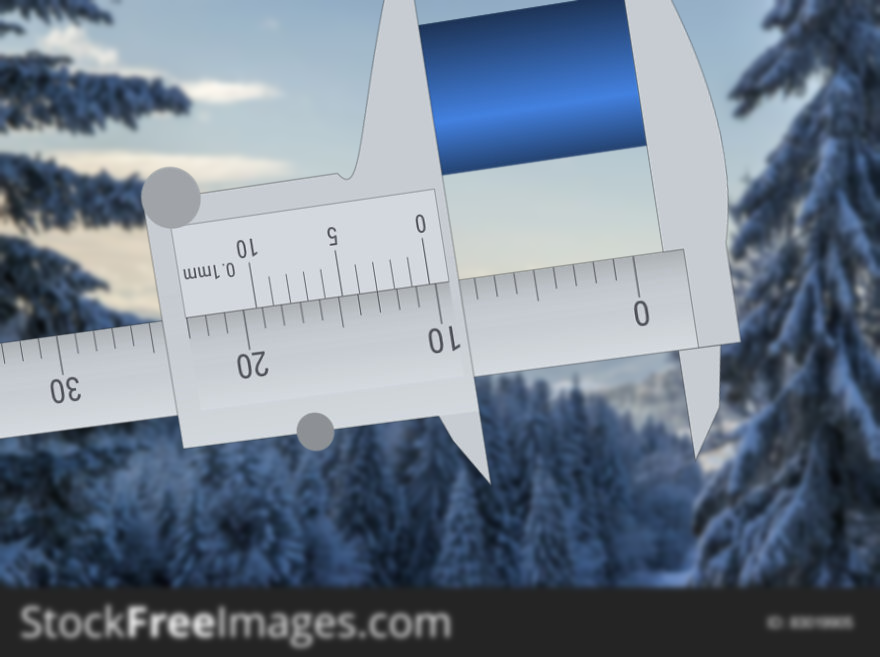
10.3 (mm)
